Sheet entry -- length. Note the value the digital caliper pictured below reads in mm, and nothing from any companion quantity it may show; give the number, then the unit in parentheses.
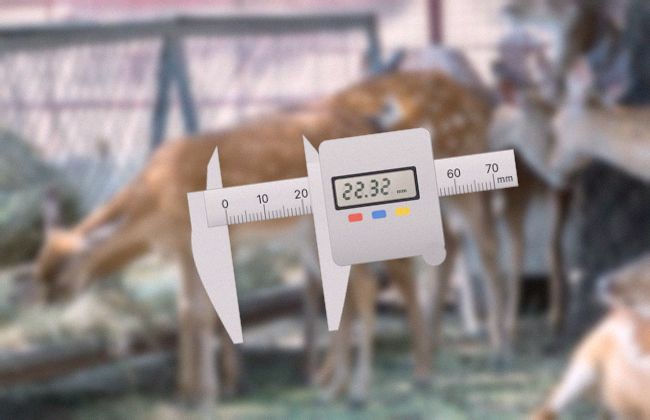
22.32 (mm)
